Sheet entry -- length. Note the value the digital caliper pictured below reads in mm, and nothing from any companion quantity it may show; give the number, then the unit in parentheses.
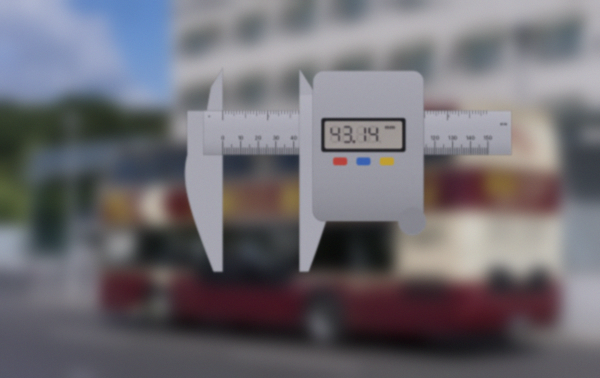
43.14 (mm)
